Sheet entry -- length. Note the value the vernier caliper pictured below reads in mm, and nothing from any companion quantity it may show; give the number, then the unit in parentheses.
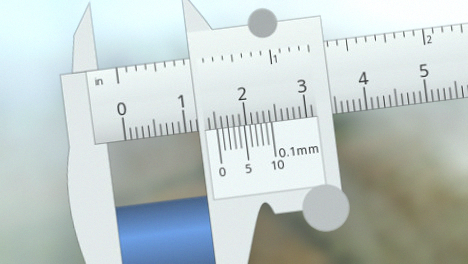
15.2 (mm)
